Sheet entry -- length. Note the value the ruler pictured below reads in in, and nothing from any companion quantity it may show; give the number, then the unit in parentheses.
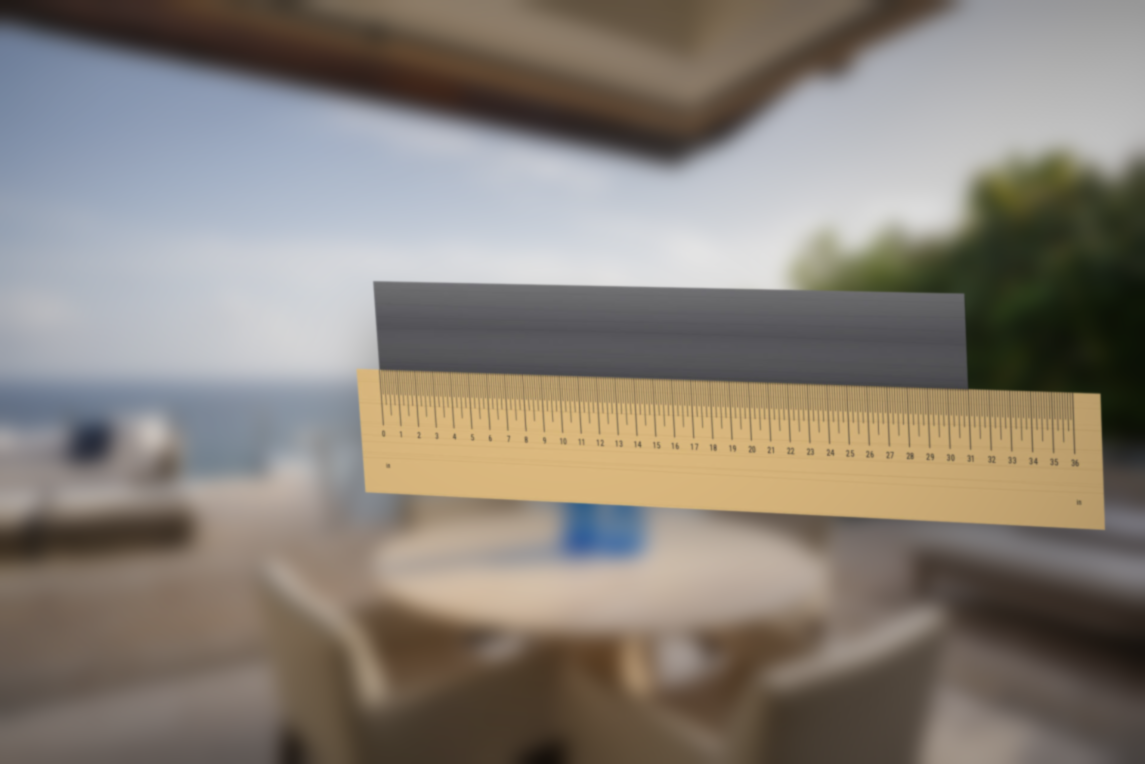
31 (in)
